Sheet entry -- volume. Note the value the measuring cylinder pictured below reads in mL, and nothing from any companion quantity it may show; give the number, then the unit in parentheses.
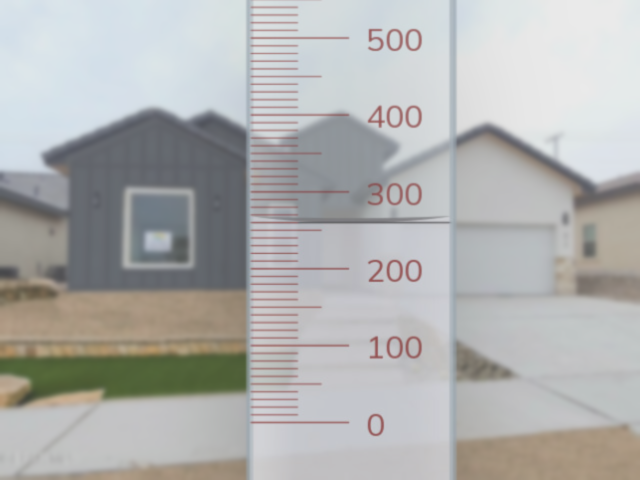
260 (mL)
